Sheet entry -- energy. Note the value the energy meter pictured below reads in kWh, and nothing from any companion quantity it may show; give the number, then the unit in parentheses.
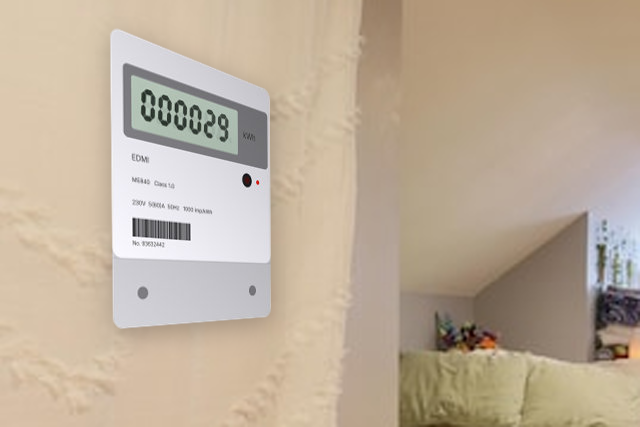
29 (kWh)
